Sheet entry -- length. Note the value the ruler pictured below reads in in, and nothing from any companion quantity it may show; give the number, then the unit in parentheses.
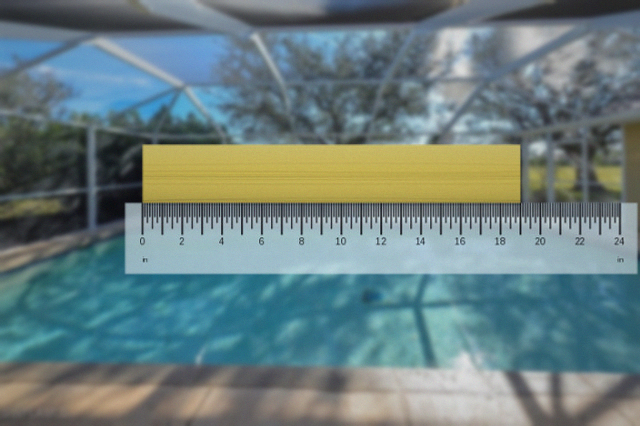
19 (in)
